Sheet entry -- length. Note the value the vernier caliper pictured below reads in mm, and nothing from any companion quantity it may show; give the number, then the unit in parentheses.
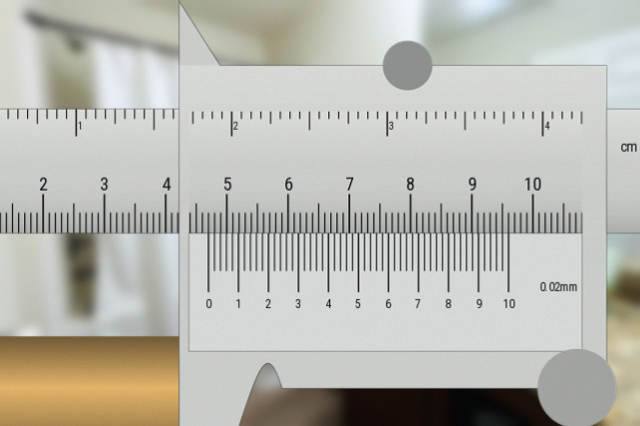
47.0 (mm)
